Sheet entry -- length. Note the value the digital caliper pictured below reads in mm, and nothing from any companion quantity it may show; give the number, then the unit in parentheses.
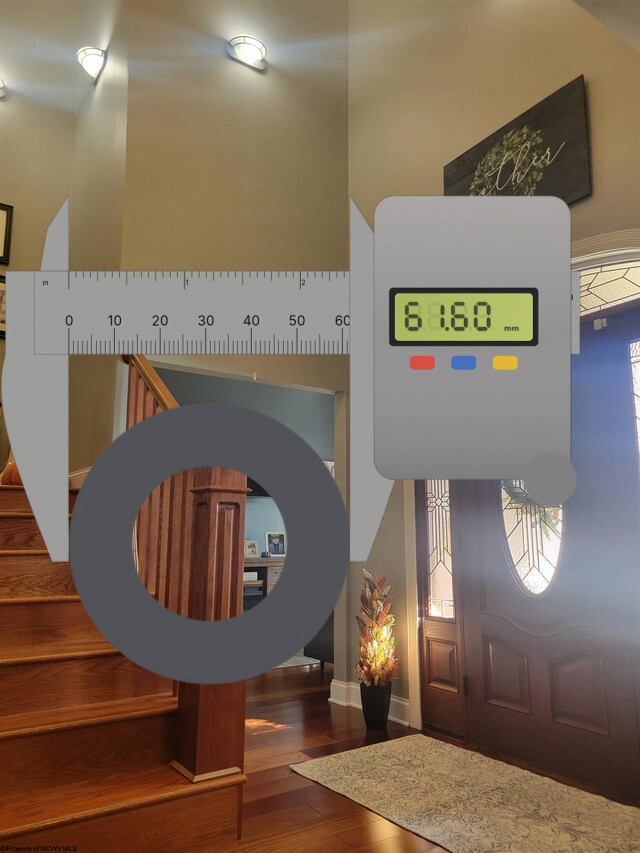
61.60 (mm)
